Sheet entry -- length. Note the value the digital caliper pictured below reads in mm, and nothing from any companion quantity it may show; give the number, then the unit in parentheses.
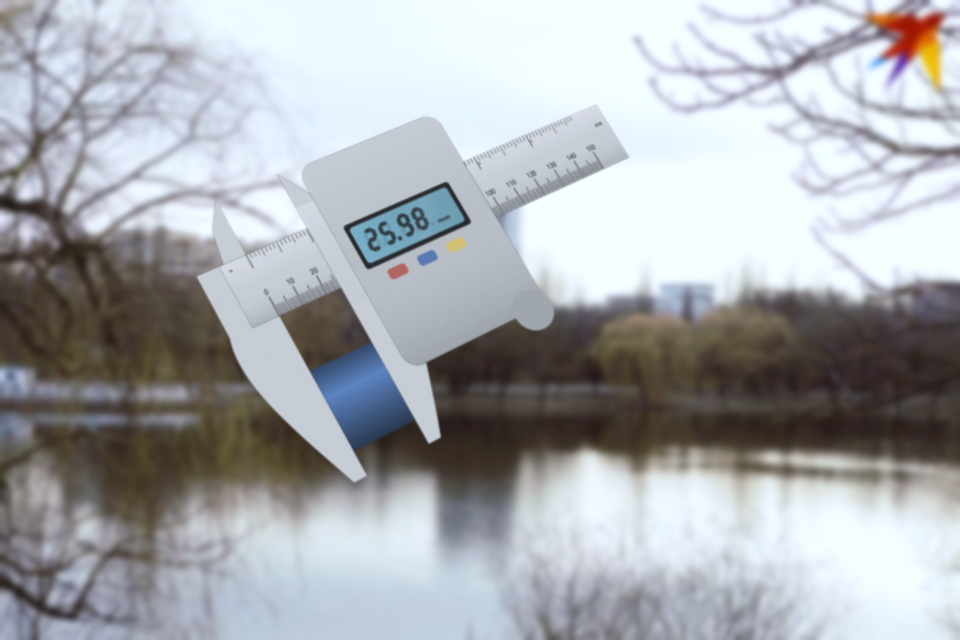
25.98 (mm)
